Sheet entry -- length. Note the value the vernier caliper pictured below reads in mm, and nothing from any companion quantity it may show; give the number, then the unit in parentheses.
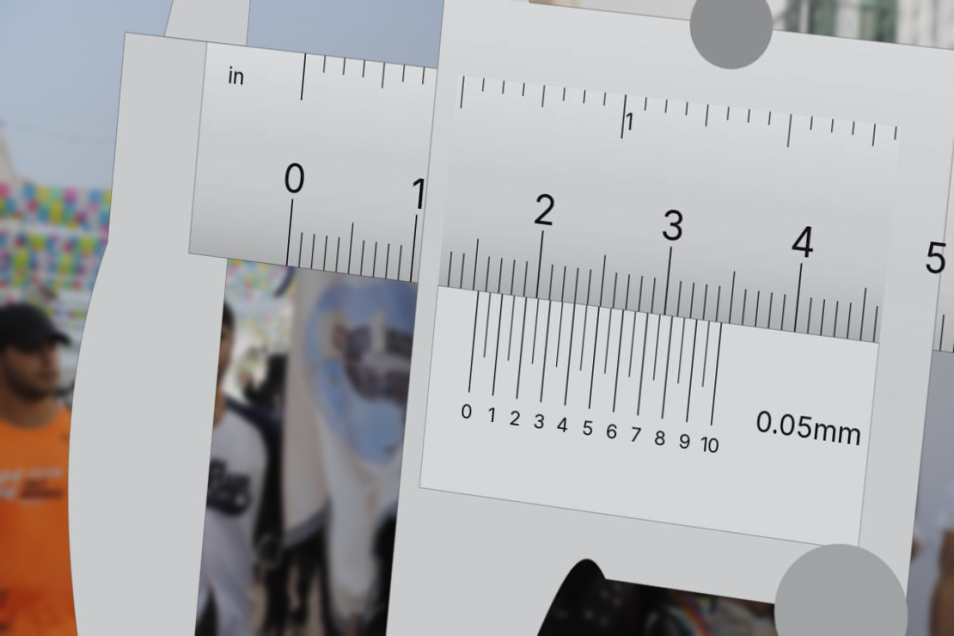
15.4 (mm)
